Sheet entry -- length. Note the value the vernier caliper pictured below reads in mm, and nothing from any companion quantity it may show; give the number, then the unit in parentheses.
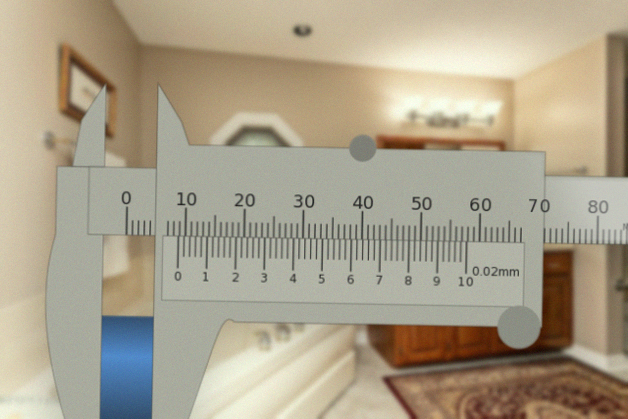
8.8 (mm)
